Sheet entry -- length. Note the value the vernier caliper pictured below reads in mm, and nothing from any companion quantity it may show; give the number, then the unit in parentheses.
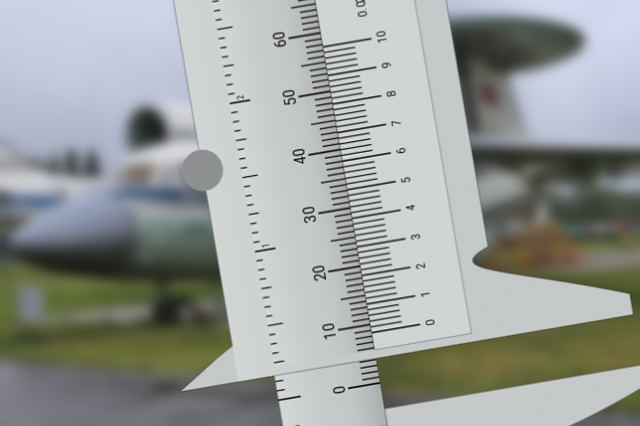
8.6 (mm)
